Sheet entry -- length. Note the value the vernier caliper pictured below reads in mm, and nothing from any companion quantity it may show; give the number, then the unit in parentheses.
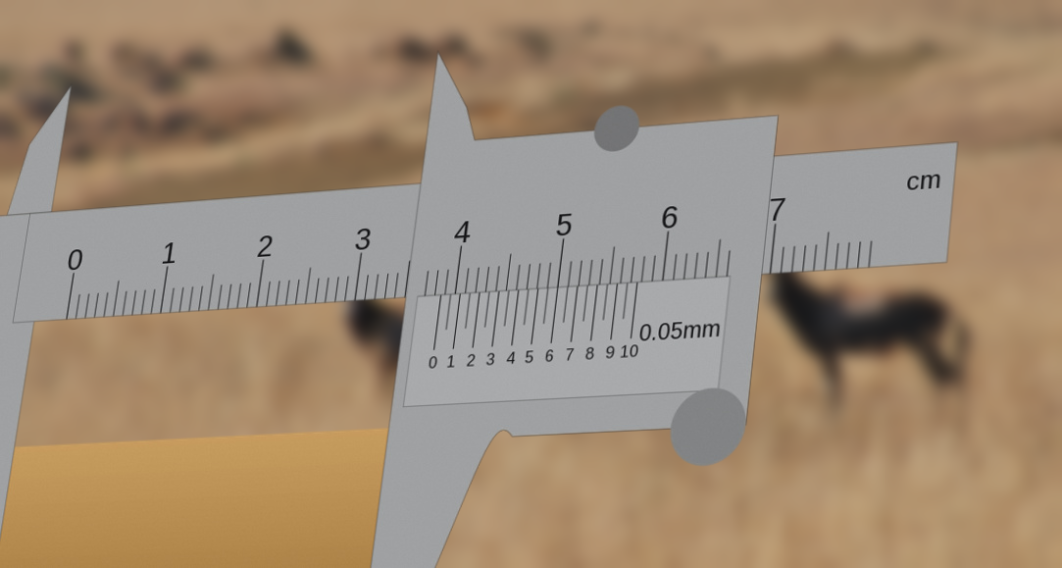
38.6 (mm)
